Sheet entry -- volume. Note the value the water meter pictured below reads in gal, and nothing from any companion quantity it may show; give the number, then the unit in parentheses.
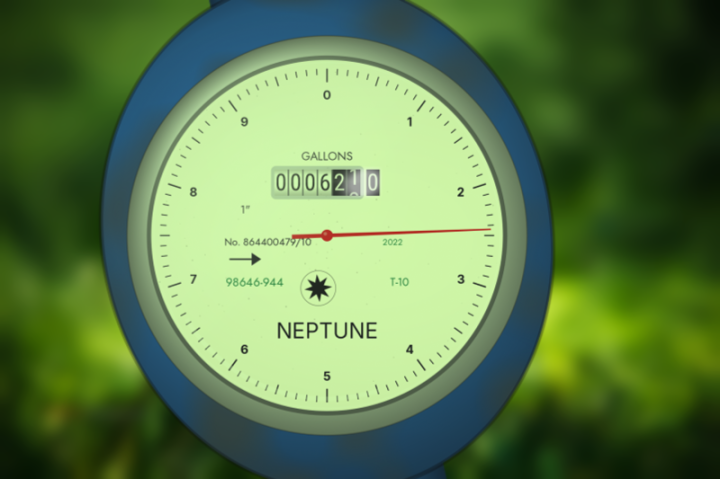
6212.4 (gal)
